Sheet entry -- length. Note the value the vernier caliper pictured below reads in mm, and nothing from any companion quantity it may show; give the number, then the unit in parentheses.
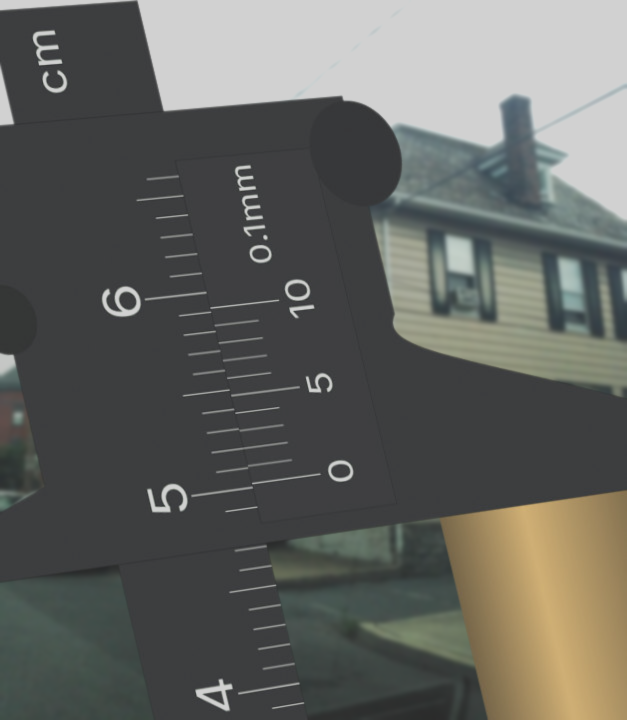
50.2 (mm)
